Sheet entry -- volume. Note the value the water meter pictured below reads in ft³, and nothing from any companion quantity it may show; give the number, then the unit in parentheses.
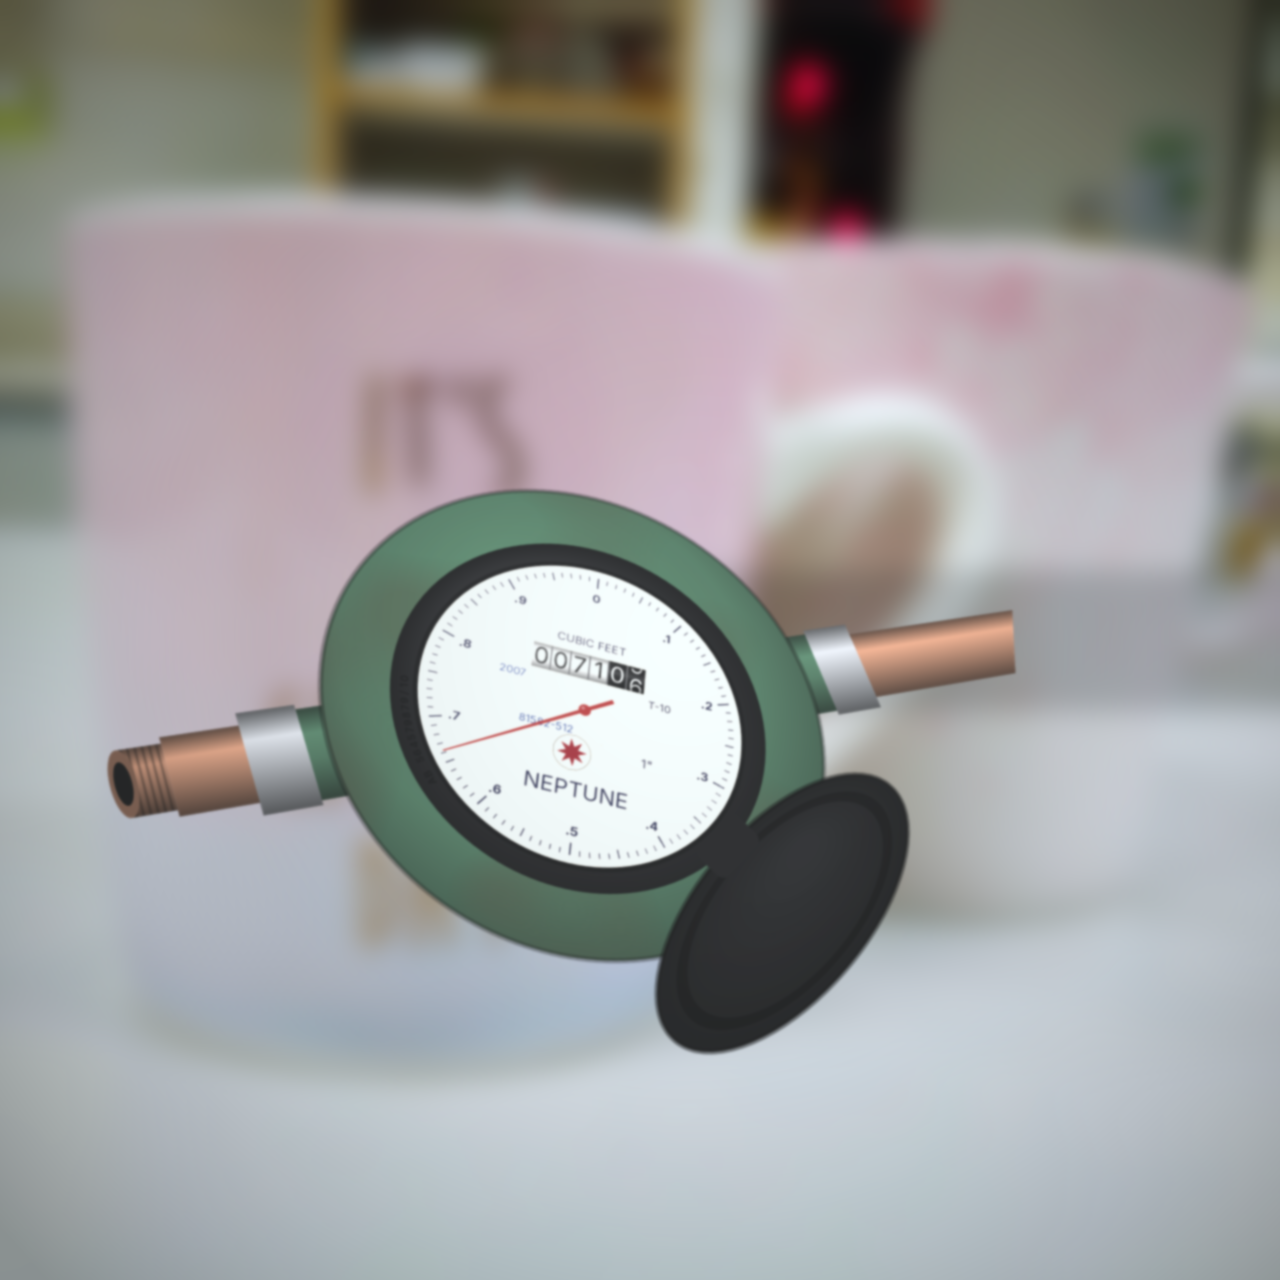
7105.66 (ft³)
